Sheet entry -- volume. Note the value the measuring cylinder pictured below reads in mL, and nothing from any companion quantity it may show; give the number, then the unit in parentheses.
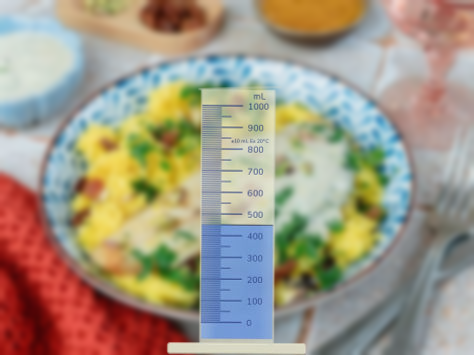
450 (mL)
